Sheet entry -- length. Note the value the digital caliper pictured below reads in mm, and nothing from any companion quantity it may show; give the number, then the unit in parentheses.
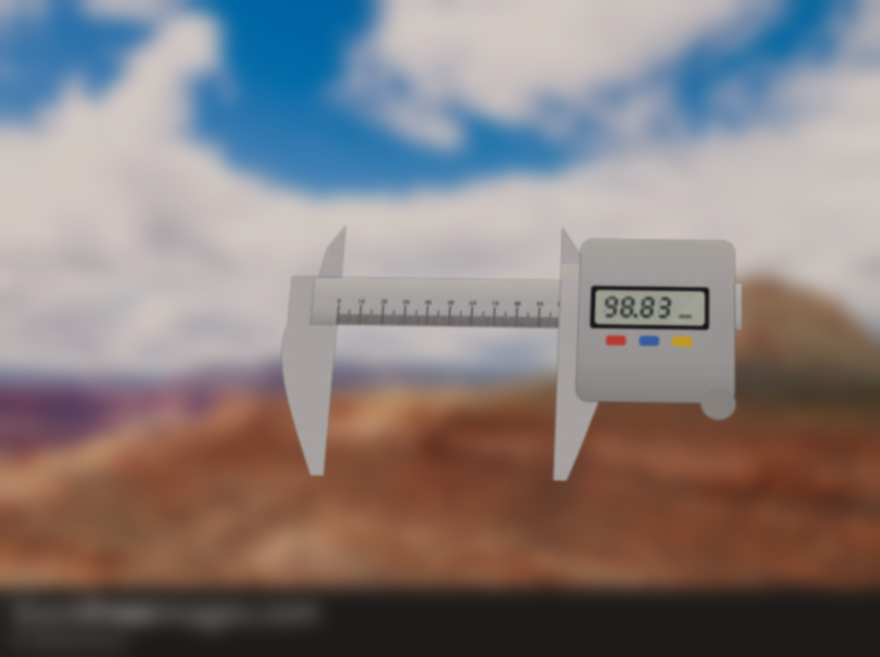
98.83 (mm)
